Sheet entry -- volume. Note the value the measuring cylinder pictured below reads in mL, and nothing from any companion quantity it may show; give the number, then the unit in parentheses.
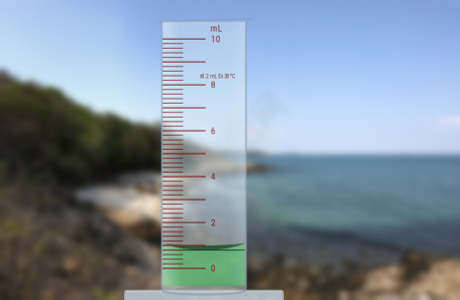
0.8 (mL)
